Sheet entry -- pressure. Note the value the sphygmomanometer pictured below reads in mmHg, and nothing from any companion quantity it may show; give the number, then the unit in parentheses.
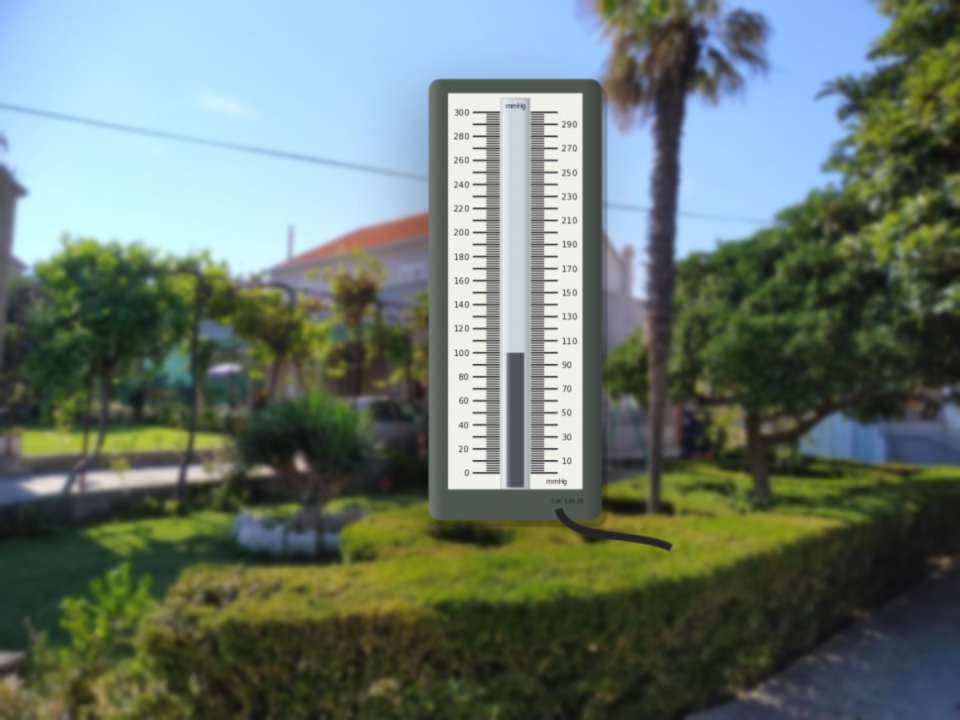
100 (mmHg)
